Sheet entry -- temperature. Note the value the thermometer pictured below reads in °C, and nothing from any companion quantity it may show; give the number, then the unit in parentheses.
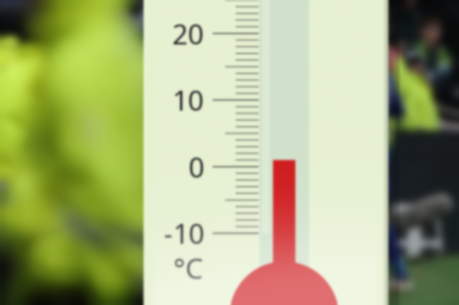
1 (°C)
